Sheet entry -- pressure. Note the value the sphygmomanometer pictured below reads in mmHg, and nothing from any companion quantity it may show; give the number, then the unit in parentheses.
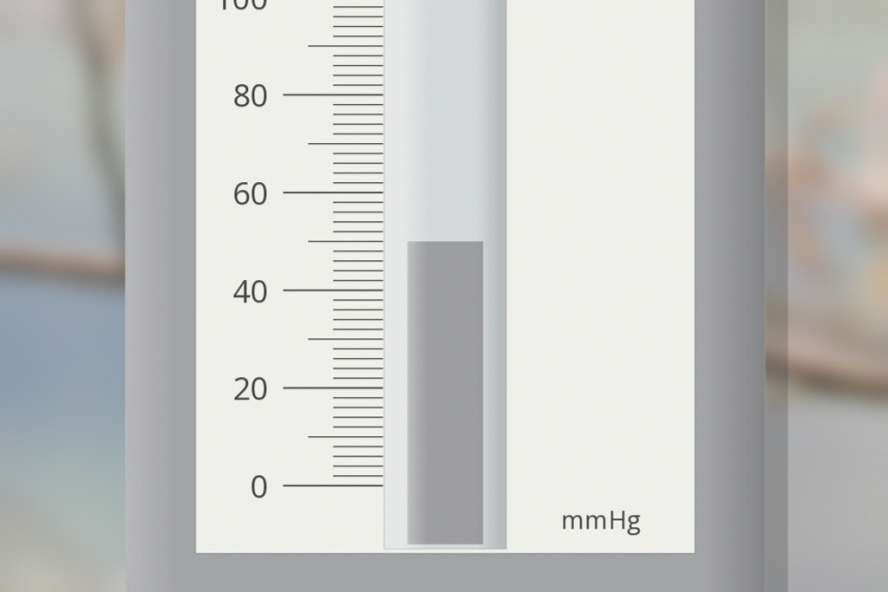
50 (mmHg)
